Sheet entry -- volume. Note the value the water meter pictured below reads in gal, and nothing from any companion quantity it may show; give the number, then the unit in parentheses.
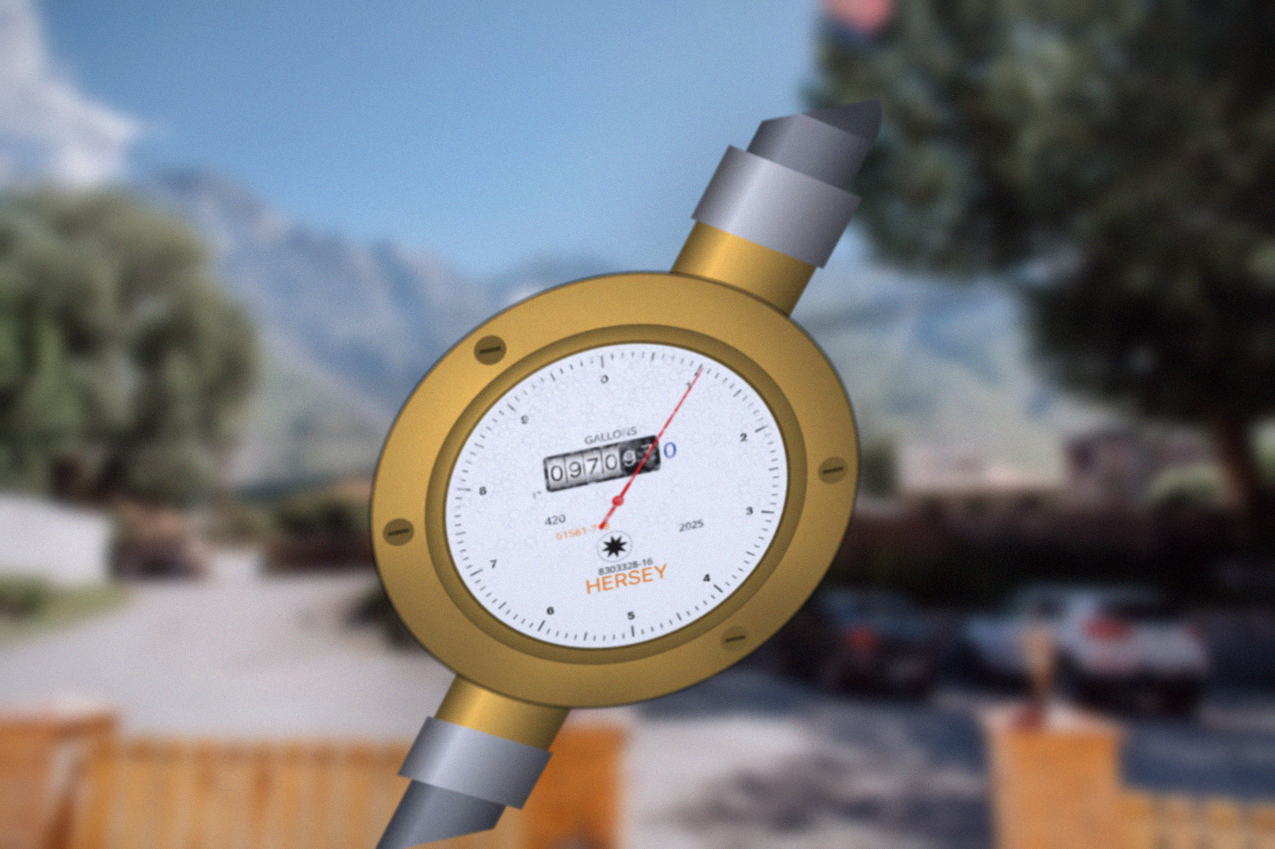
970971.0 (gal)
